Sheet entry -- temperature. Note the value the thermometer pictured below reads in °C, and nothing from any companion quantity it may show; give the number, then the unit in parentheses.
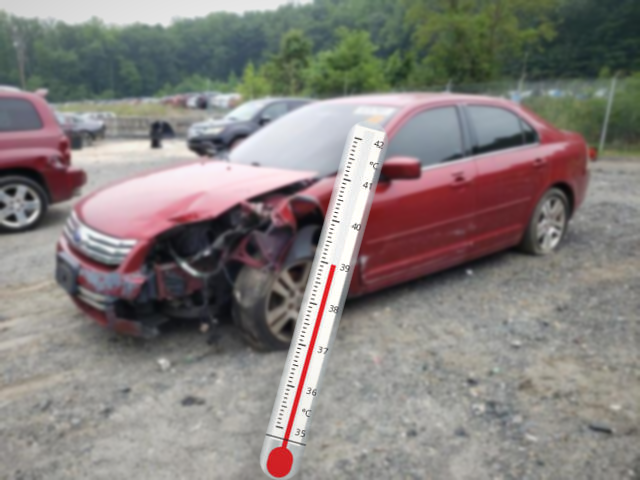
39 (°C)
